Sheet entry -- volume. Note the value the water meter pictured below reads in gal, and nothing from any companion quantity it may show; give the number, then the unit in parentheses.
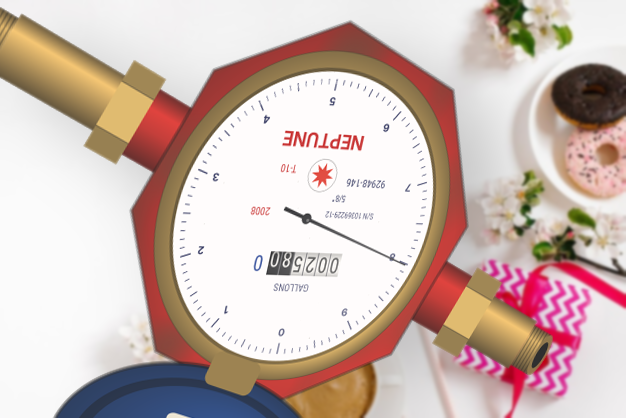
25798.0 (gal)
